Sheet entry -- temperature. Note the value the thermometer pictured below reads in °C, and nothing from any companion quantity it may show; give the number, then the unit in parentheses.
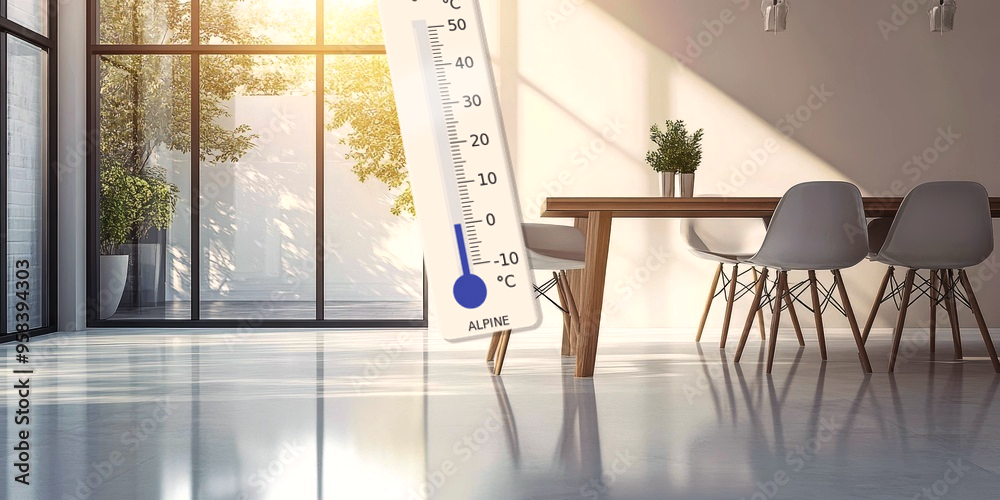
0 (°C)
